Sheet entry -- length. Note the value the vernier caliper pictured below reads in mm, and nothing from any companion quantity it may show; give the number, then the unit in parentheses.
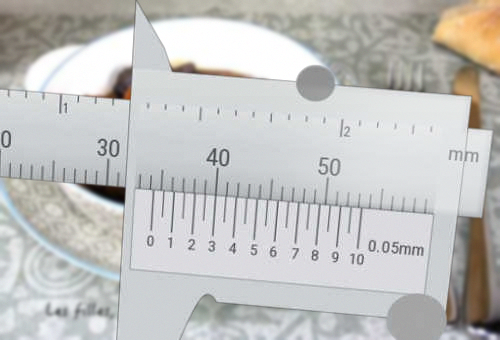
34.3 (mm)
